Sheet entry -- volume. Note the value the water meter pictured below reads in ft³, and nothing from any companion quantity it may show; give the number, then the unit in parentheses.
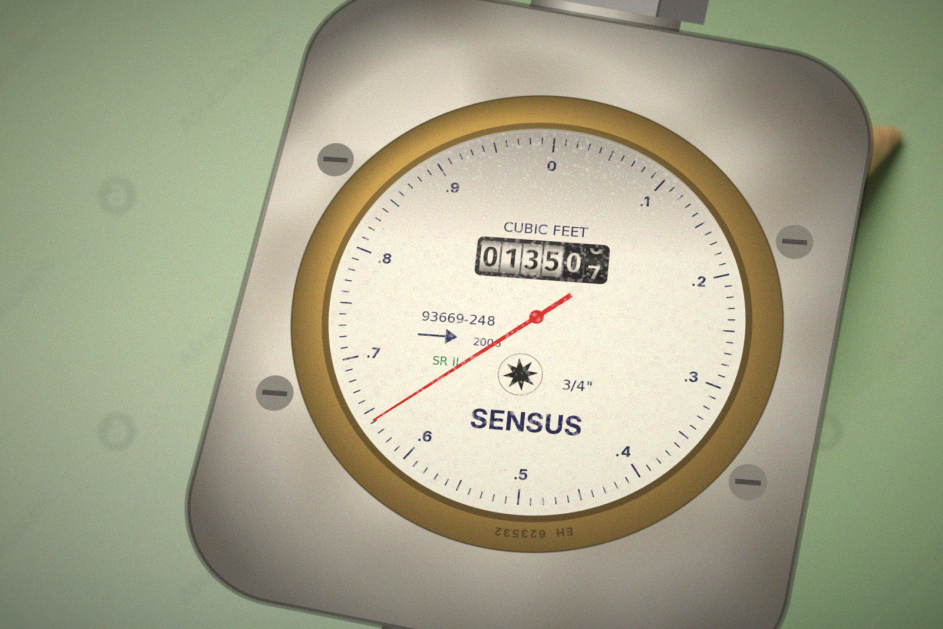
13506.64 (ft³)
